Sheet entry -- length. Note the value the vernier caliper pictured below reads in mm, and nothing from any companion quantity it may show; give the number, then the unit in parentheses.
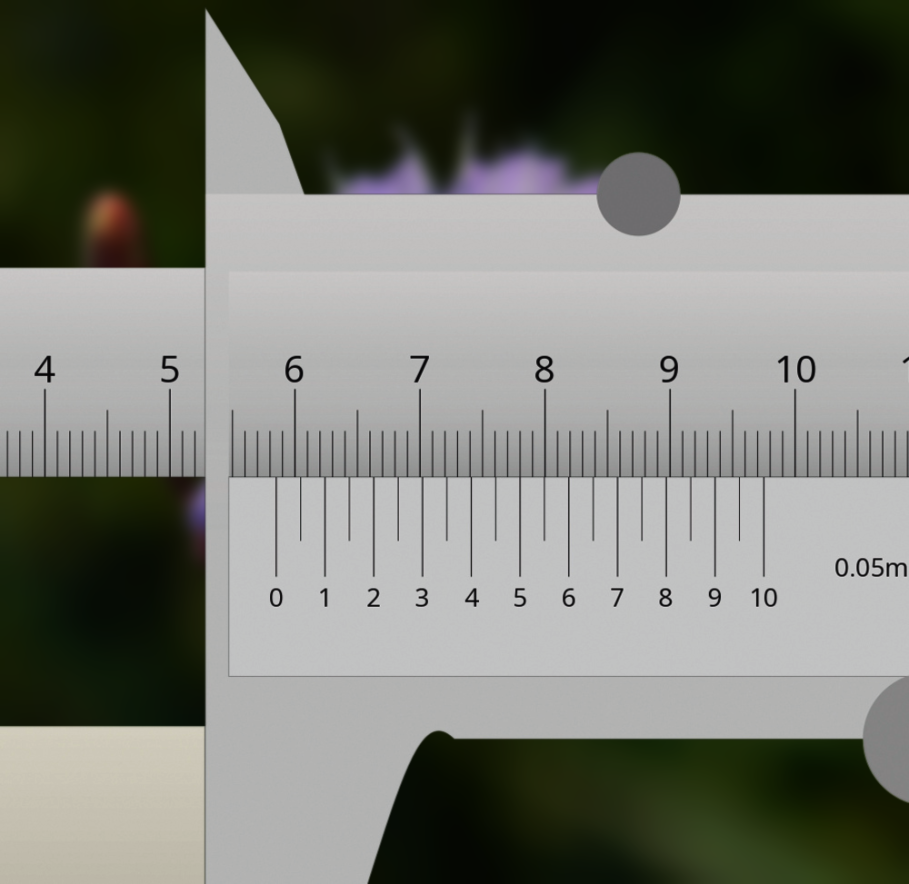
58.5 (mm)
